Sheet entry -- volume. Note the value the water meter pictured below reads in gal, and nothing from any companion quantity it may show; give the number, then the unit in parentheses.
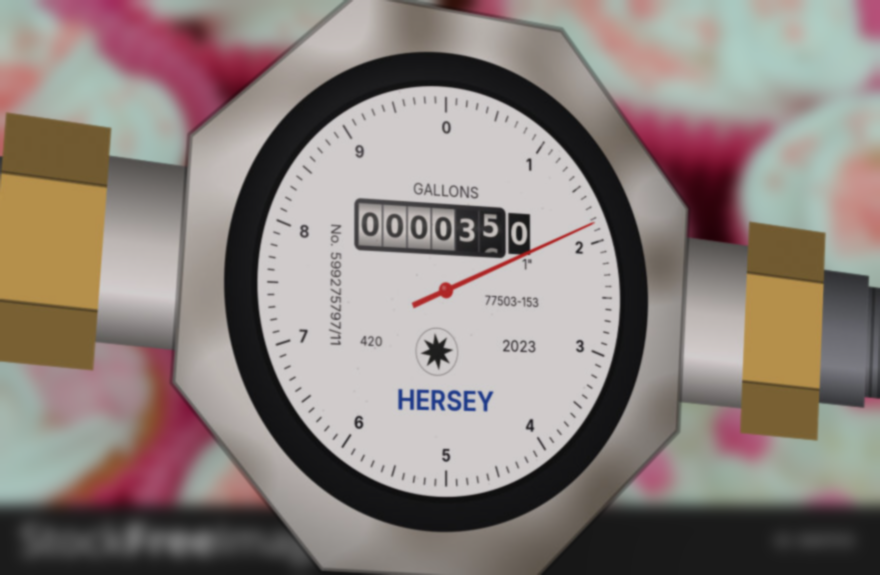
351.8 (gal)
